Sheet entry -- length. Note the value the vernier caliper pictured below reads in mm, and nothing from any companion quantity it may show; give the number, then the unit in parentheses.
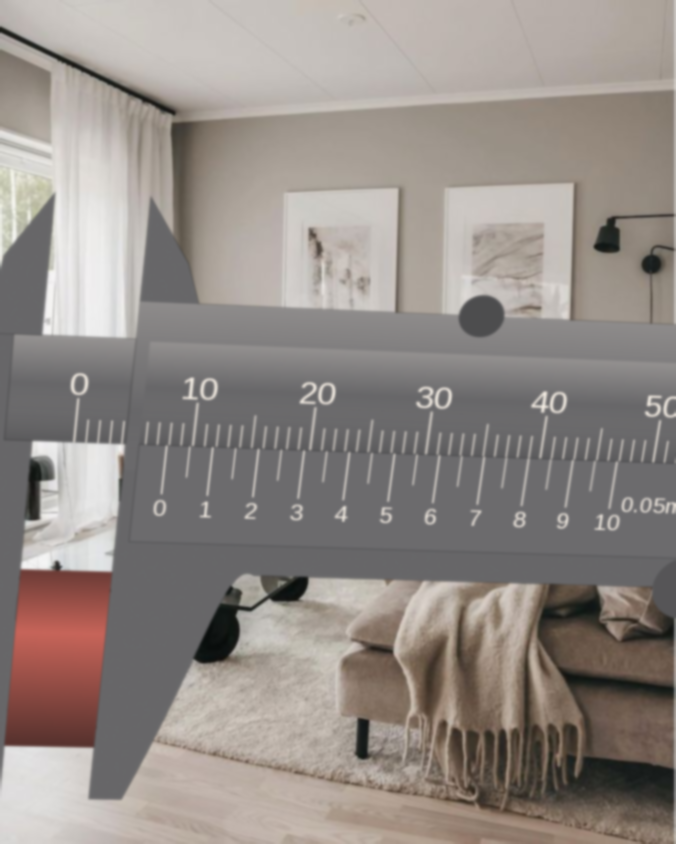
7.8 (mm)
